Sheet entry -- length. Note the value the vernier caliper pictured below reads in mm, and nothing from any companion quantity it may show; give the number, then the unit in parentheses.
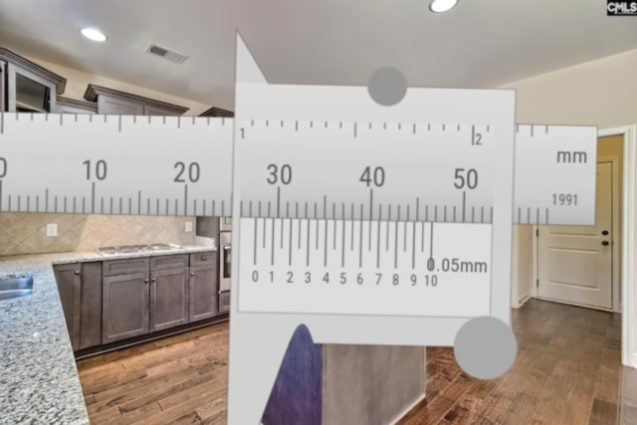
27.6 (mm)
